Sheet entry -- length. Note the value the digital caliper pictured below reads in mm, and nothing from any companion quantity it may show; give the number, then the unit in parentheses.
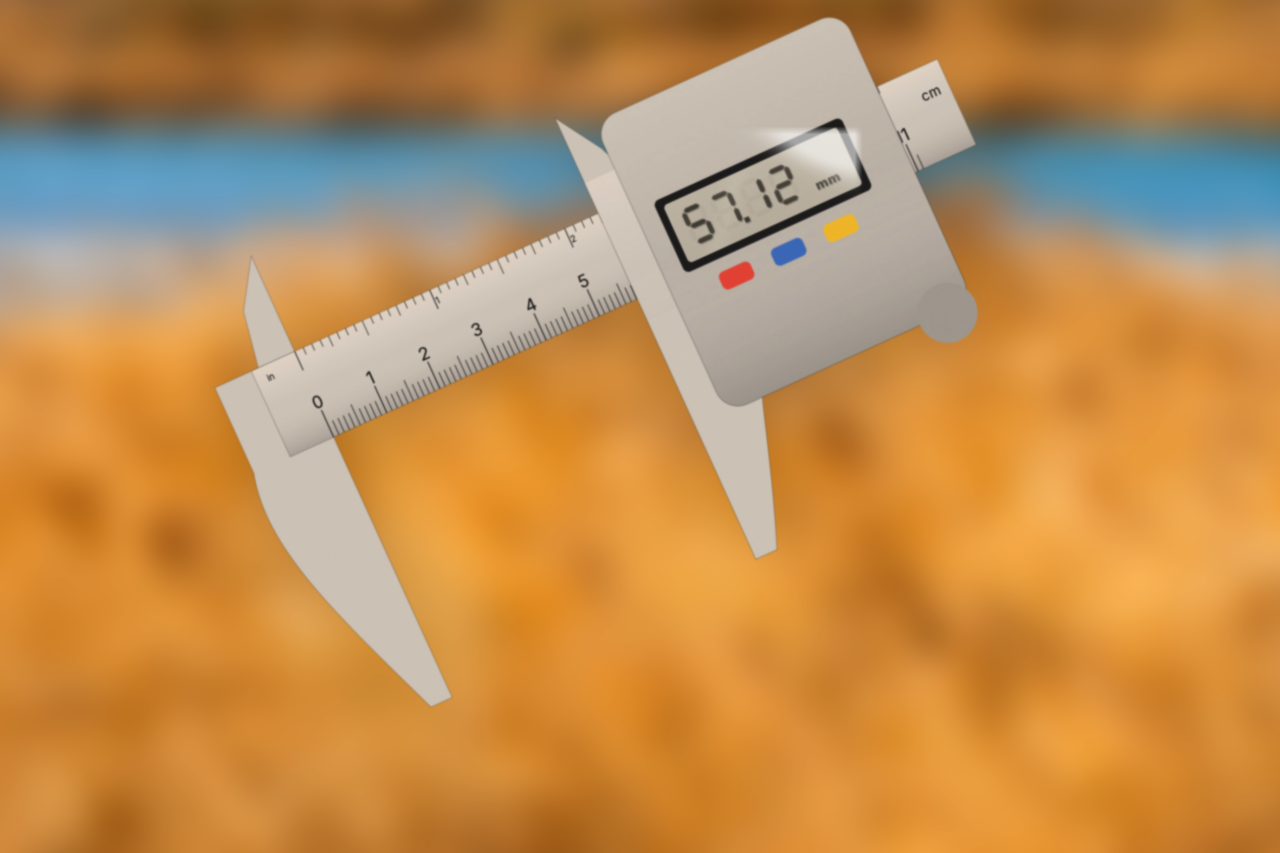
57.12 (mm)
